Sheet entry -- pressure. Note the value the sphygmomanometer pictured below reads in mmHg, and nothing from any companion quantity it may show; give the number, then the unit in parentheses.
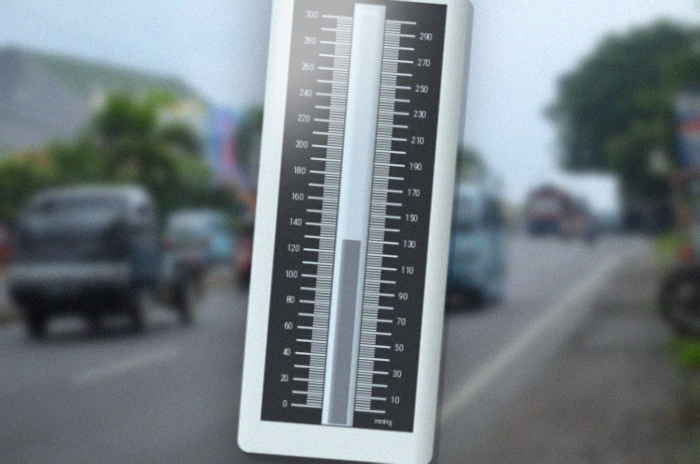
130 (mmHg)
